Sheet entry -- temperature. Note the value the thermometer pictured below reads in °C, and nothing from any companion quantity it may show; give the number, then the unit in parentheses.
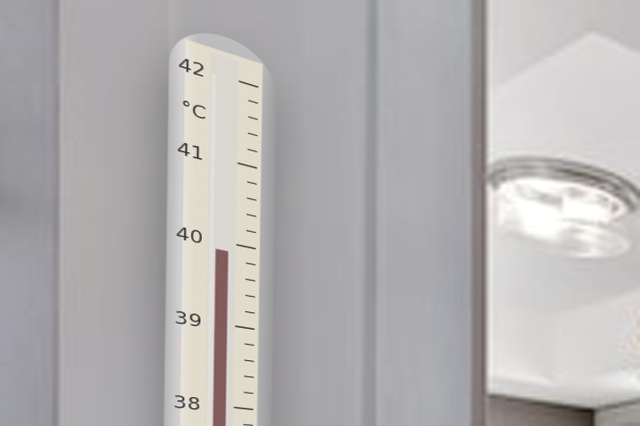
39.9 (°C)
